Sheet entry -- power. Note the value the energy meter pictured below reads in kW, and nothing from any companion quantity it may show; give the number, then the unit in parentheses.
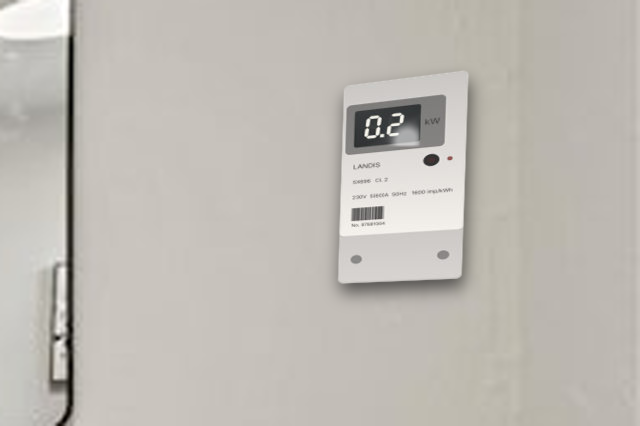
0.2 (kW)
